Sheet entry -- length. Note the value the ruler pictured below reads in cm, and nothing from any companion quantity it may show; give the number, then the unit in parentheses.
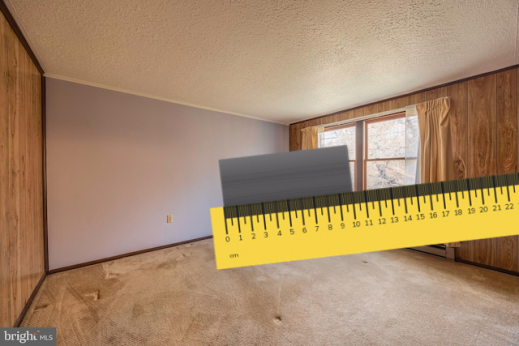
10 (cm)
